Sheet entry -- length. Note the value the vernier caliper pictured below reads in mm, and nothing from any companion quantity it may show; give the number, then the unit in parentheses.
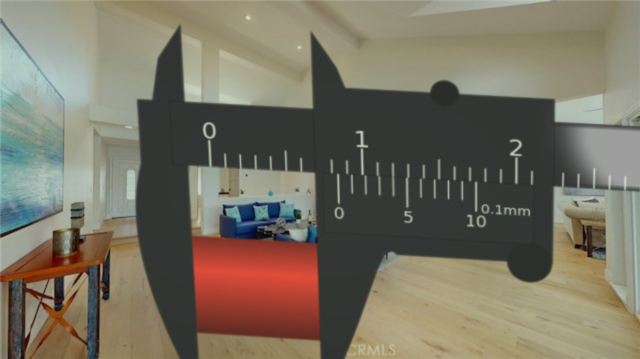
8.4 (mm)
